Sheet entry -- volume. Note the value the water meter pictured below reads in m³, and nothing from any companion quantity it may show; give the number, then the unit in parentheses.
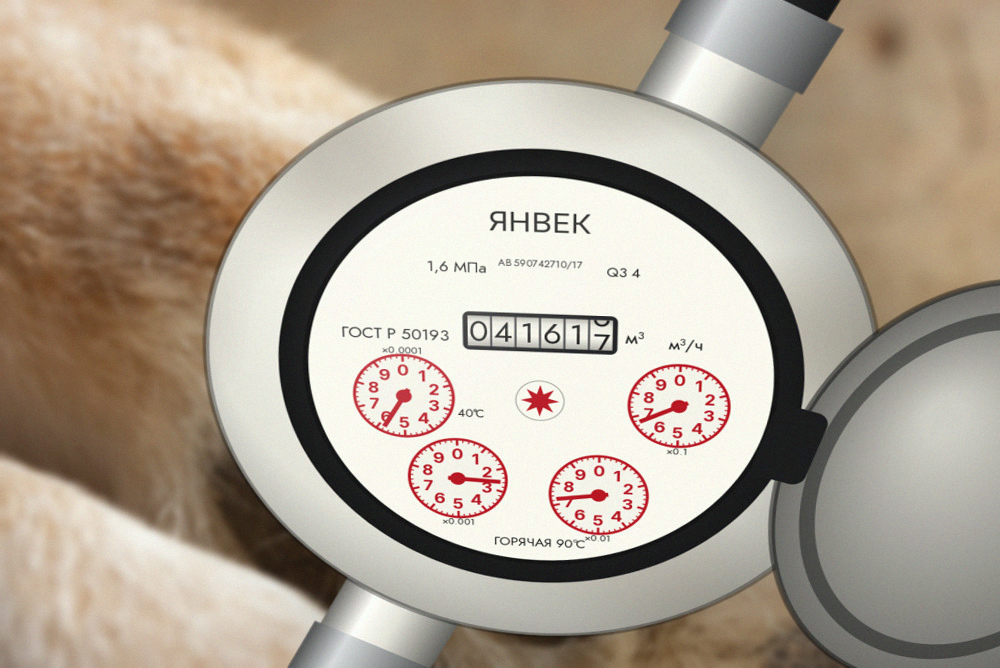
41616.6725 (m³)
